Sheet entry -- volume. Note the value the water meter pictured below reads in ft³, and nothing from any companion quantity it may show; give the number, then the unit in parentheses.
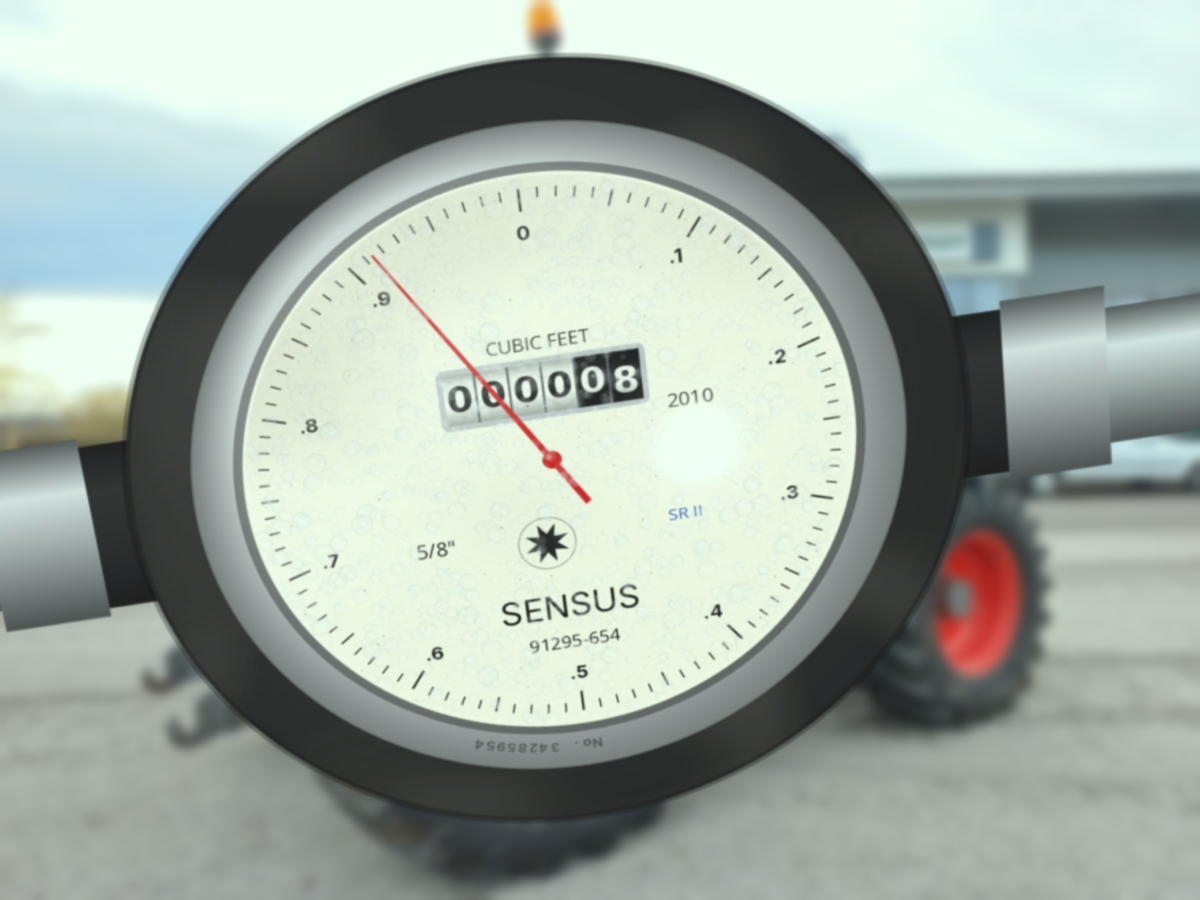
7.91 (ft³)
